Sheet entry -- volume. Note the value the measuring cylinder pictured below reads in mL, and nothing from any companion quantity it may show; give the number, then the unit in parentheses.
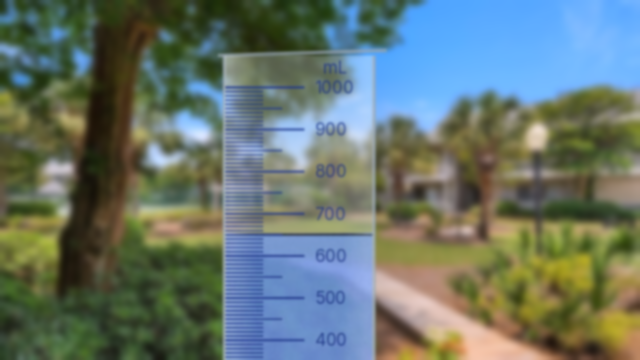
650 (mL)
